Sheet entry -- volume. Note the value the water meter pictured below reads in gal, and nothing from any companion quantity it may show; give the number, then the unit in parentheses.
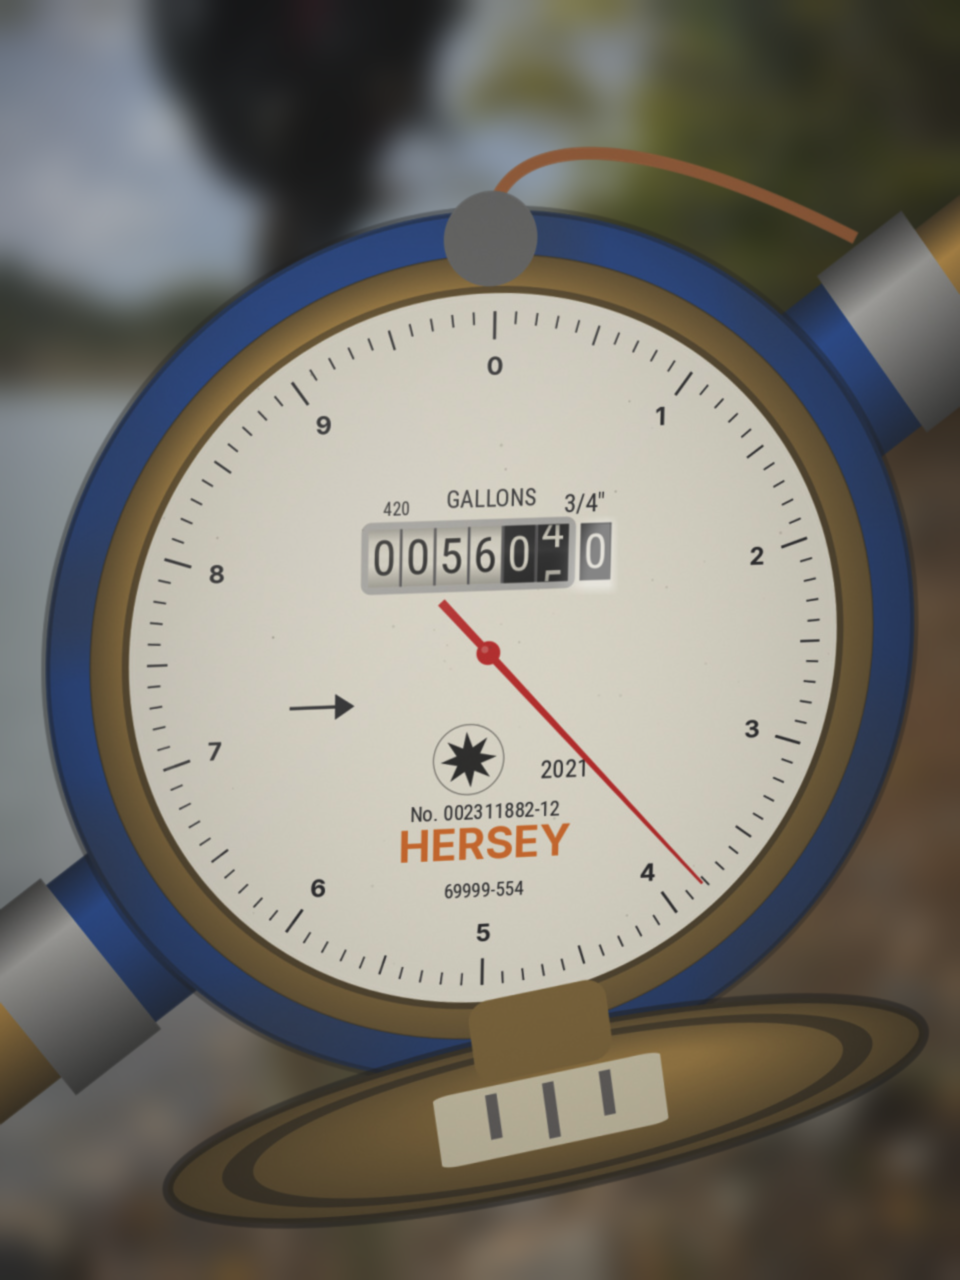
56043.8 (gal)
